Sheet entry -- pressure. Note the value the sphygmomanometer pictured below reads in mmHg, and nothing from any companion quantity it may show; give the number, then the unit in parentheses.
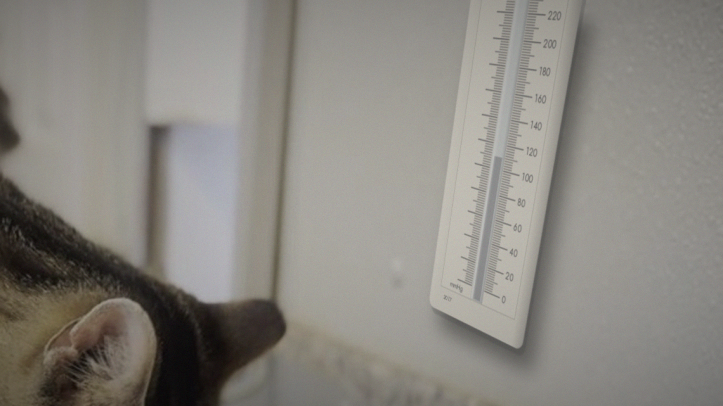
110 (mmHg)
